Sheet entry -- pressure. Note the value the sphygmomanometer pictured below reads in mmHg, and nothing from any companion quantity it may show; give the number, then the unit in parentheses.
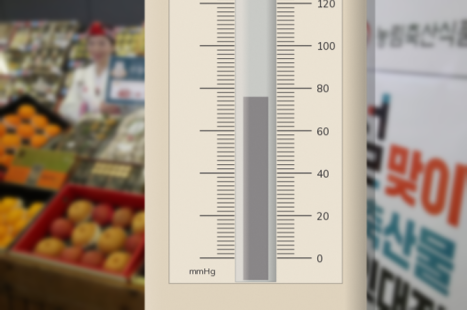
76 (mmHg)
